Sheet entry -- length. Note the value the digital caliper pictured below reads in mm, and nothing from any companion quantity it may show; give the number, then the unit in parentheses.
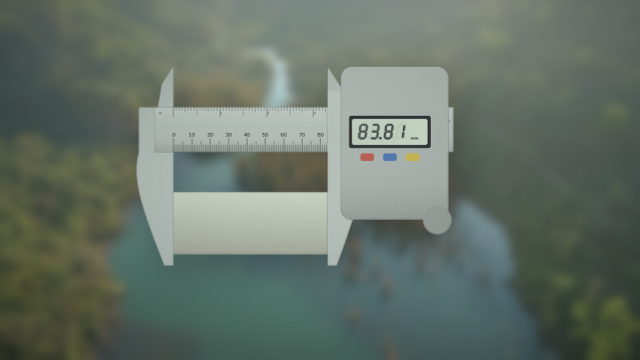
83.81 (mm)
